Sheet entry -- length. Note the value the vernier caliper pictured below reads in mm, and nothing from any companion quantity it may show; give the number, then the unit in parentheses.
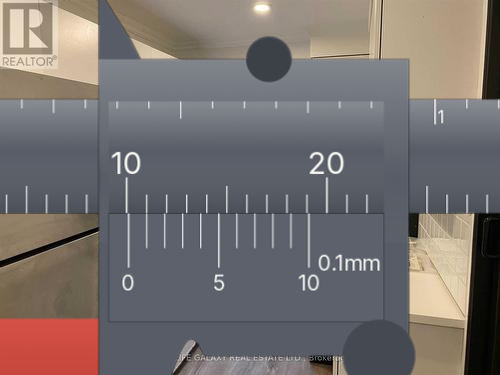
10.1 (mm)
